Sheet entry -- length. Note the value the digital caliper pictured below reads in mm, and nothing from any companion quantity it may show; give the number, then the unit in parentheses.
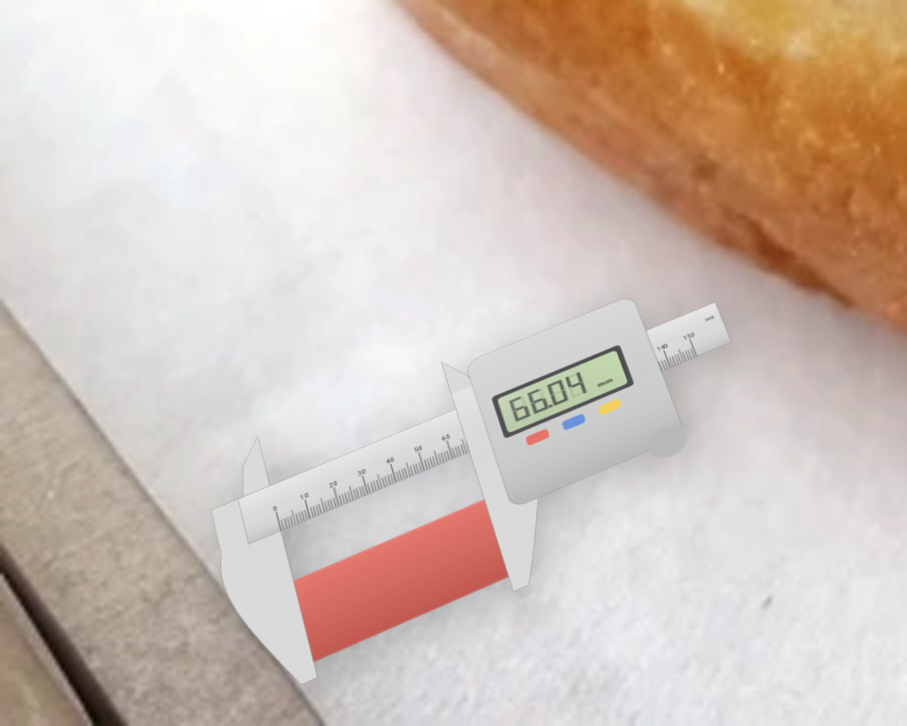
66.04 (mm)
